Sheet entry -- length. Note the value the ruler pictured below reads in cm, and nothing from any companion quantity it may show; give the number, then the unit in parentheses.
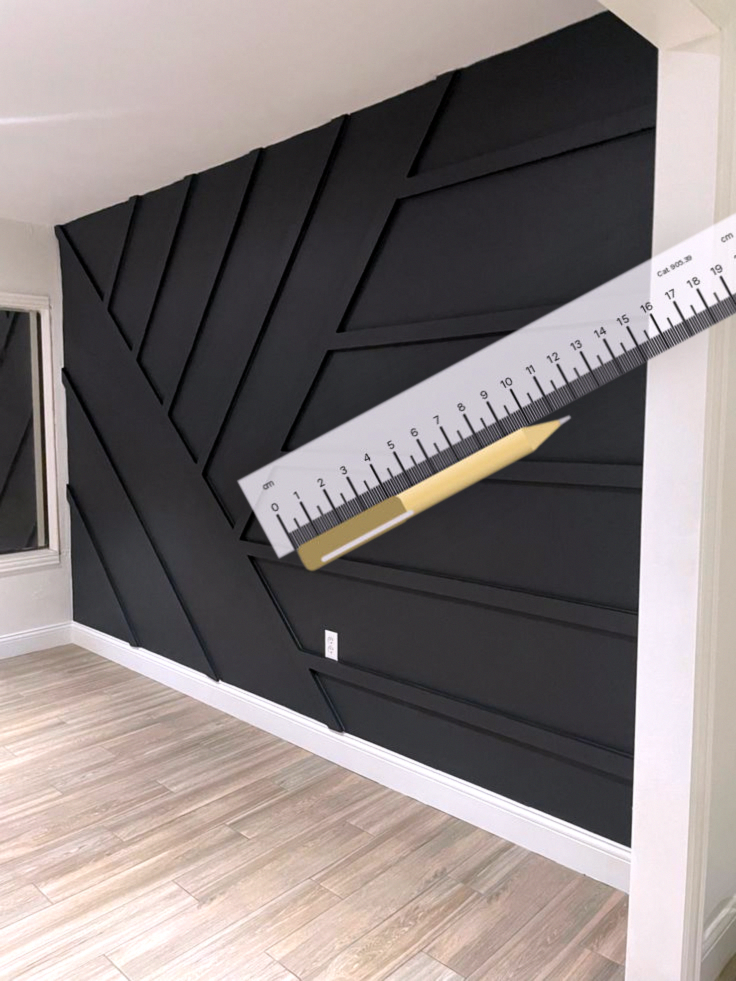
11.5 (cm)
